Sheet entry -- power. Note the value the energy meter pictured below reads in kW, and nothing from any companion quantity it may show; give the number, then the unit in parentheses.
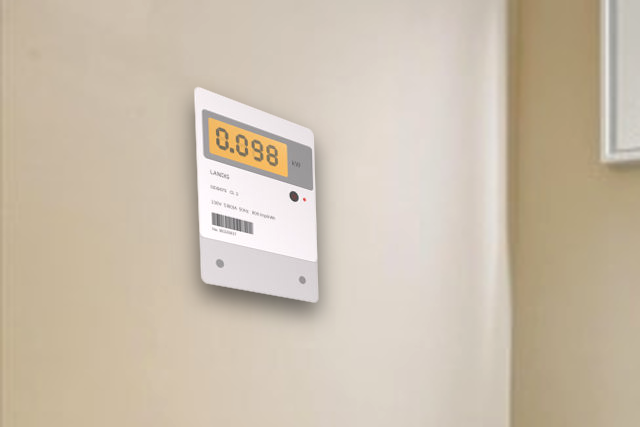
0.098 (kW)
